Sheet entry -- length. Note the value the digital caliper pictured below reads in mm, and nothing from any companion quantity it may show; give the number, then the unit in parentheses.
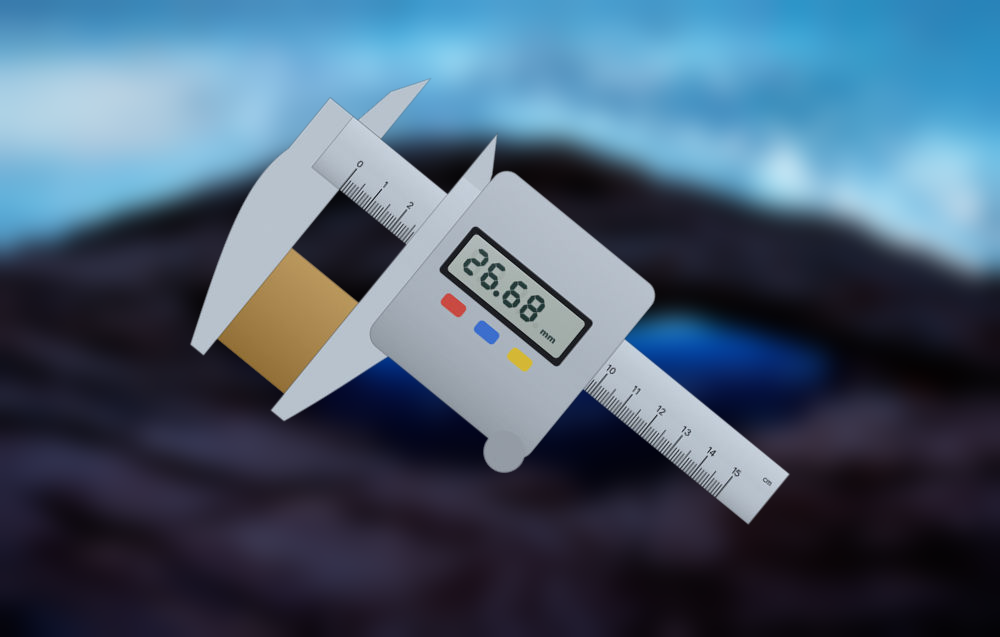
26.68 (mm)
